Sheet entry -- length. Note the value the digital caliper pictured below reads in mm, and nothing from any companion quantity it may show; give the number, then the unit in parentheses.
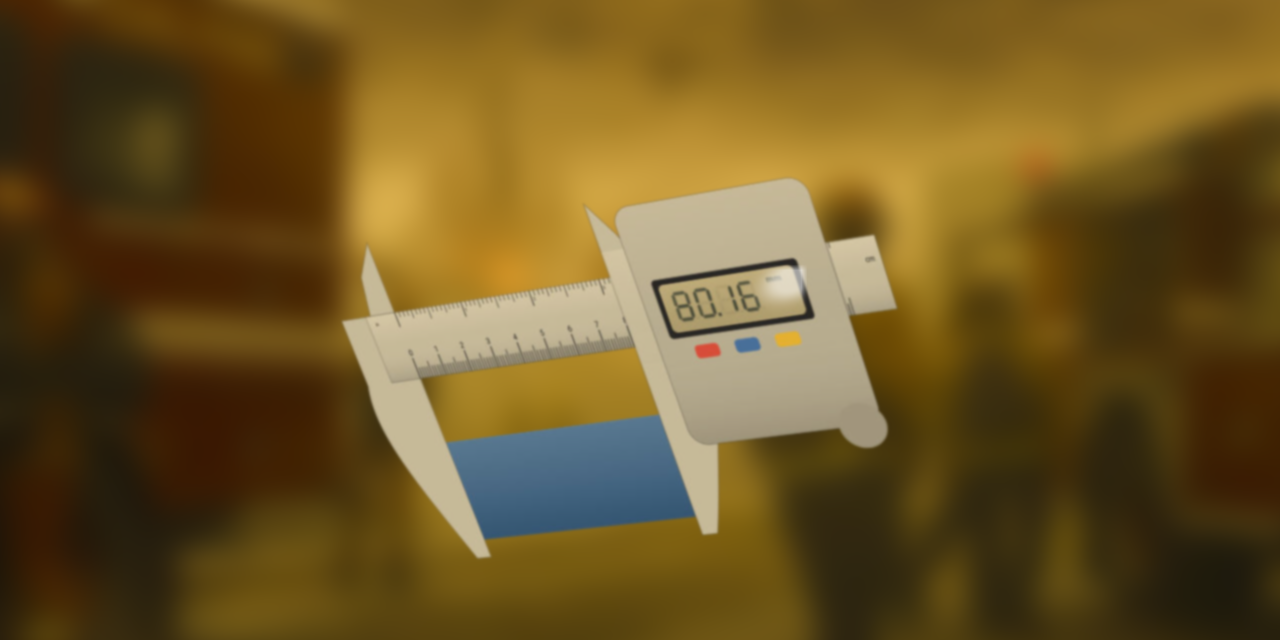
80.16 (mm)
